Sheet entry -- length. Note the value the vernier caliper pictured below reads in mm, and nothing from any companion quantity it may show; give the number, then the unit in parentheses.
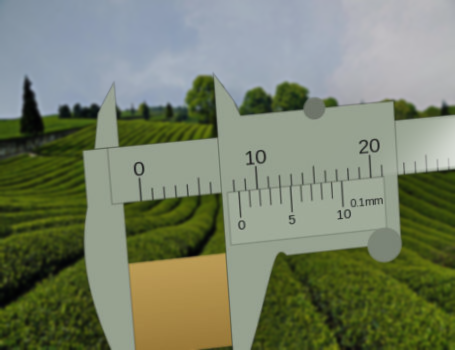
8.4 (mm)
